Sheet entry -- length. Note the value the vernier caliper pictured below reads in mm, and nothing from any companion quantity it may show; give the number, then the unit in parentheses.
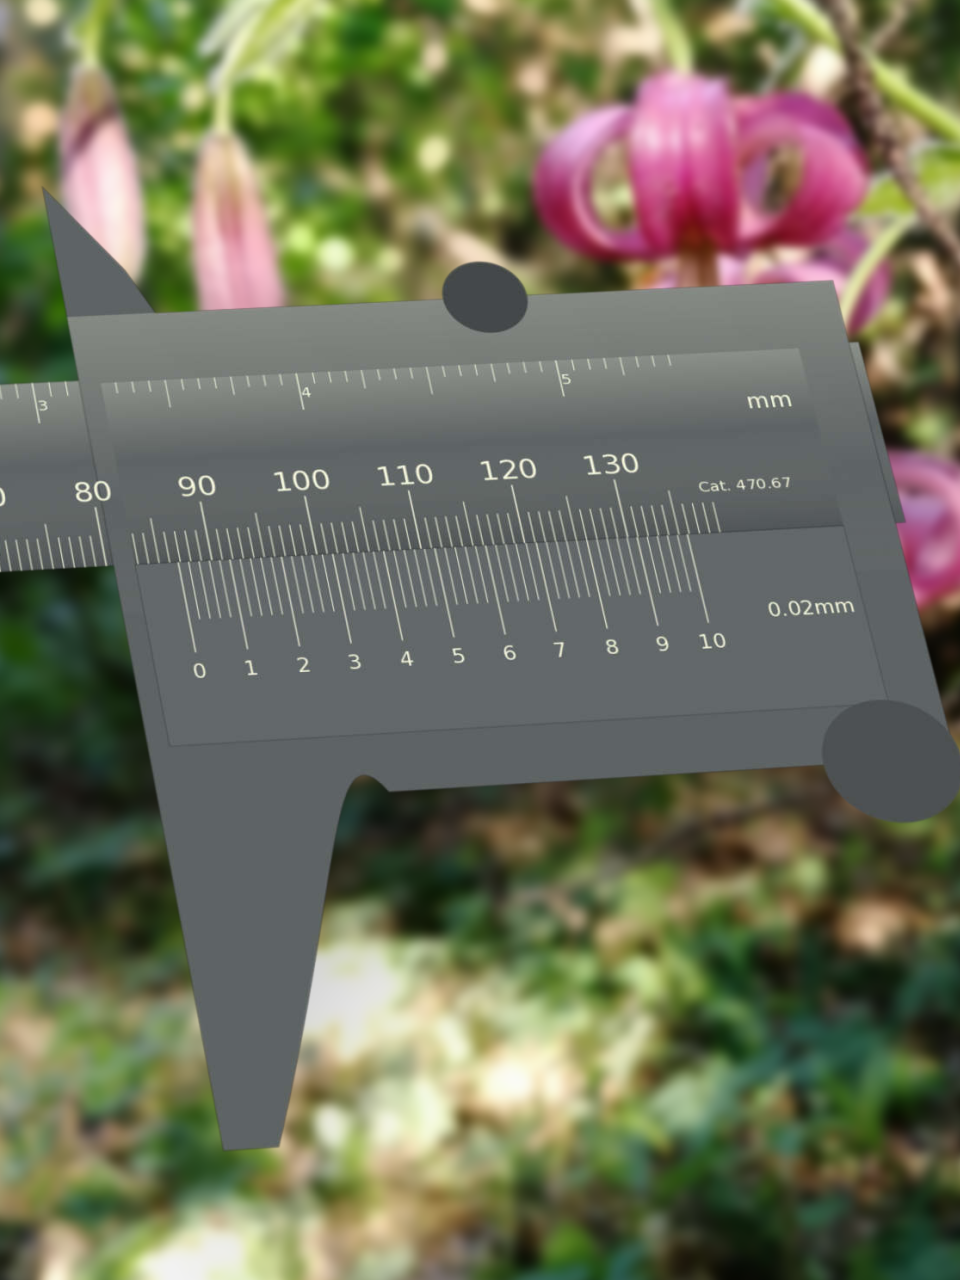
86.8 (mm)
